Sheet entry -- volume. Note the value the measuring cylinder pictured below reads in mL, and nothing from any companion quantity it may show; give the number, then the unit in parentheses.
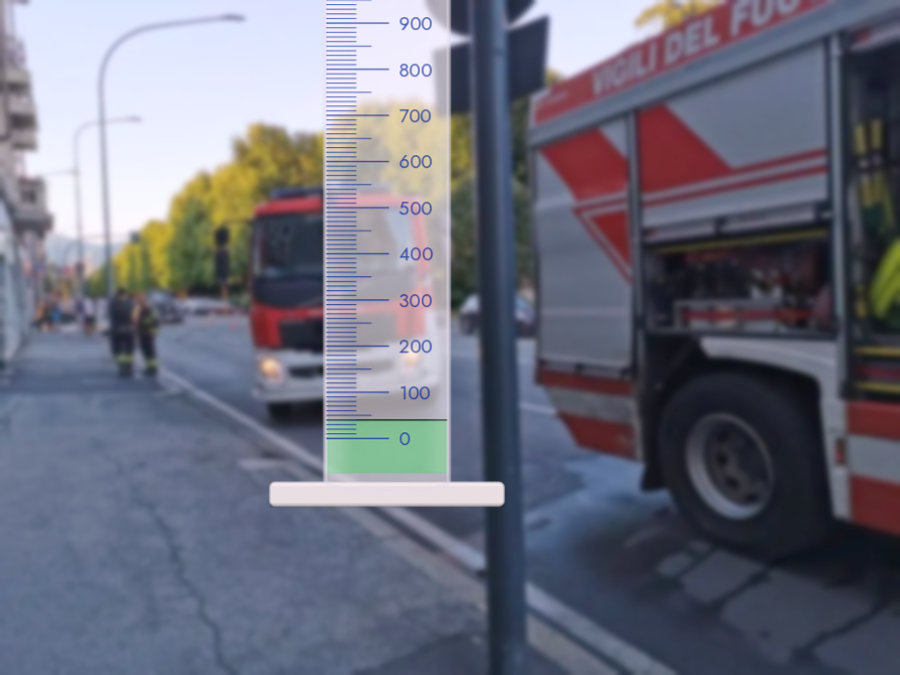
40 (mL)
